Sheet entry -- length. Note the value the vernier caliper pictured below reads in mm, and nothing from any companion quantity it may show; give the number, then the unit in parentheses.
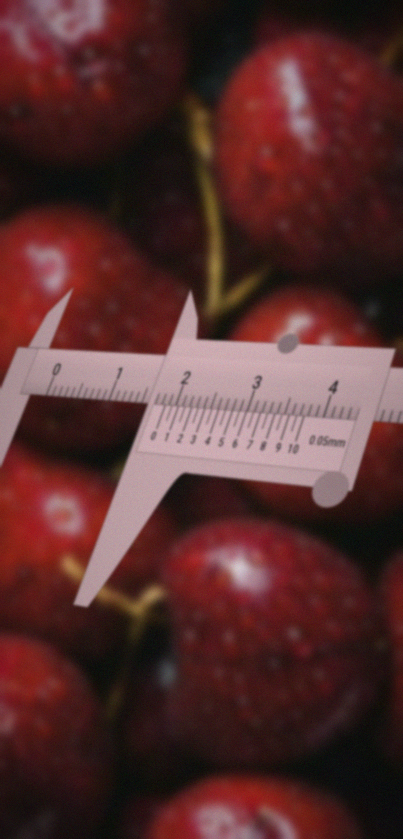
18.5 (mm)
